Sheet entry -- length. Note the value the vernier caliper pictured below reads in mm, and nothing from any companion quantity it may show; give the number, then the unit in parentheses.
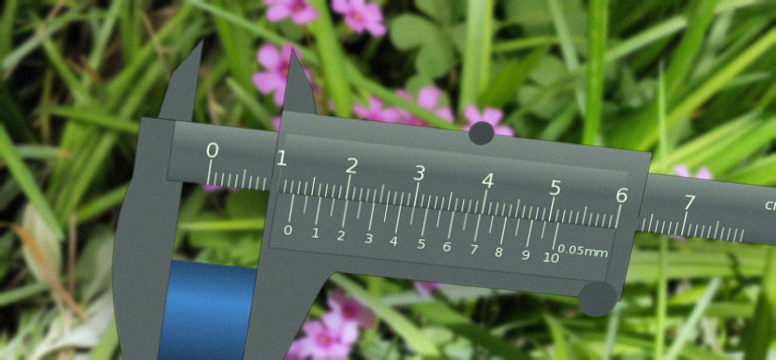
12.4 (mm)
